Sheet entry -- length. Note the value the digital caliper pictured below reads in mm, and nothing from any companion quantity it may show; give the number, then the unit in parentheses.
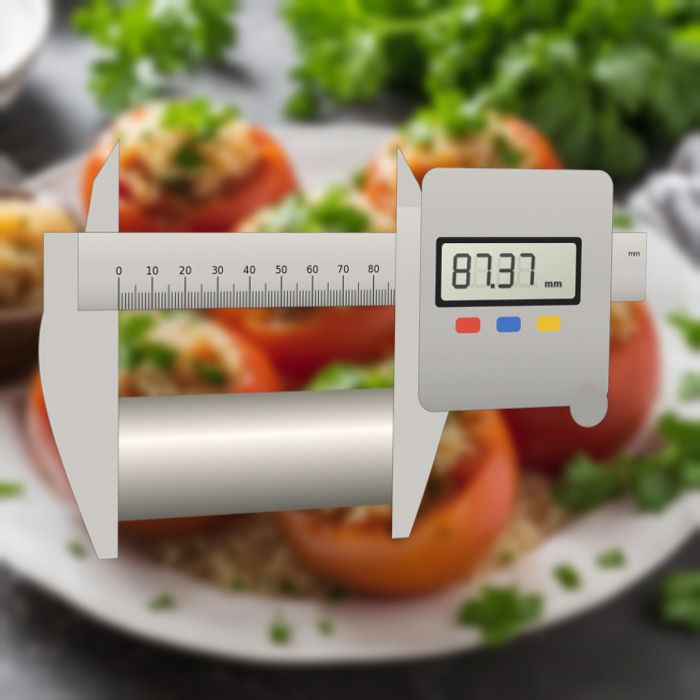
87.37 (mm)
